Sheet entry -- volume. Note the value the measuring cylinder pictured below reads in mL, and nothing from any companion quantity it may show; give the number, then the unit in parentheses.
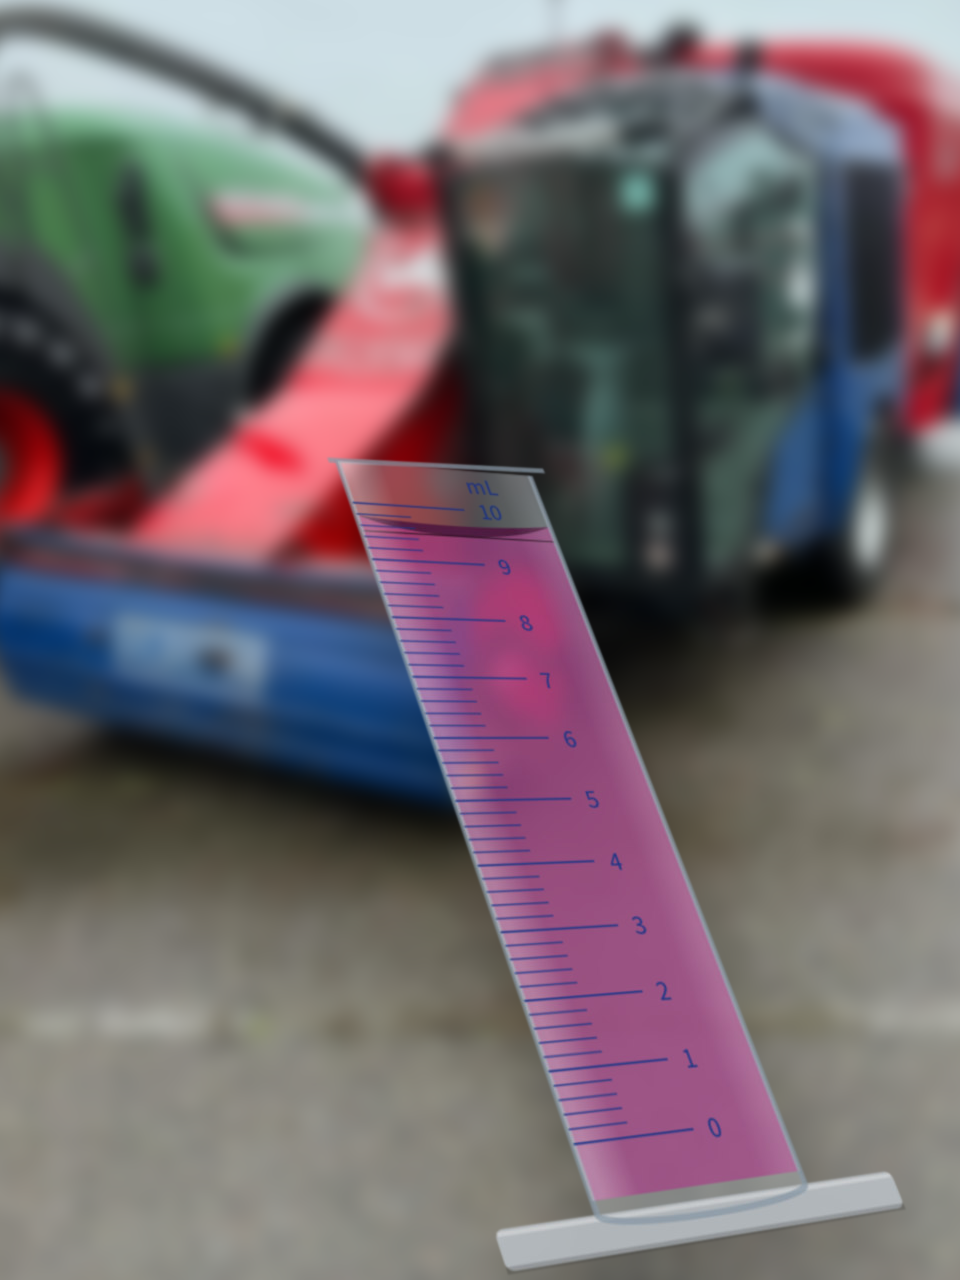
9.5 (mL)
